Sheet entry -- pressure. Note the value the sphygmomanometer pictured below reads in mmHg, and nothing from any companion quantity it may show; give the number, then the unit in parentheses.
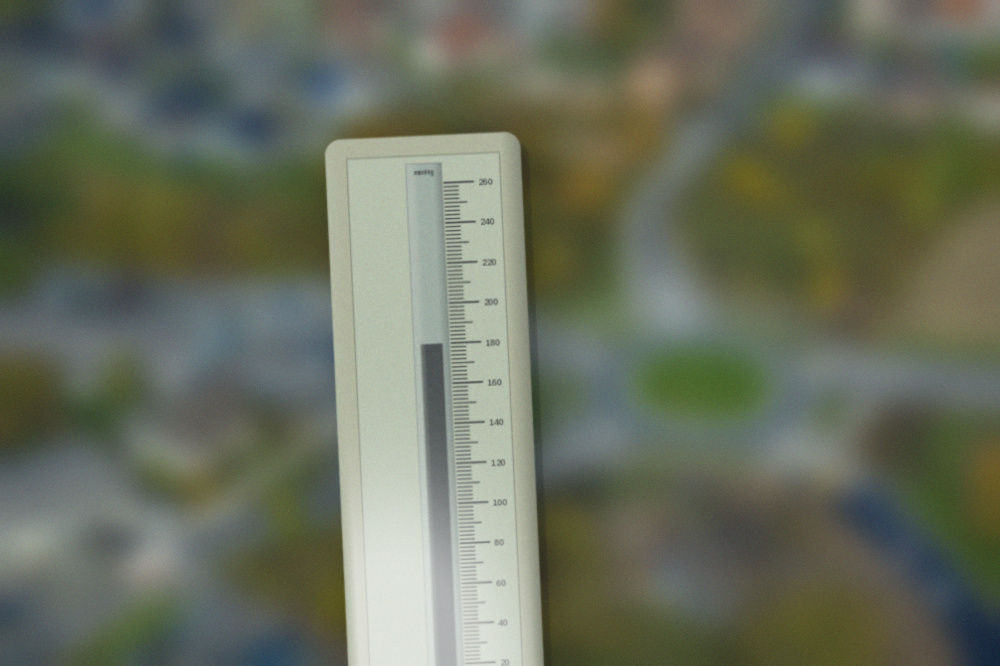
180 (mmHg)
